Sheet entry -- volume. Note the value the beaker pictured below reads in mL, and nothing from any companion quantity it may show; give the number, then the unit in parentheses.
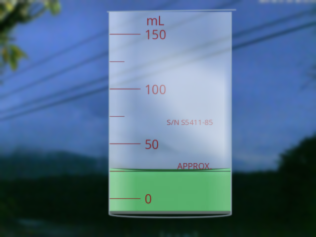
25 (mL)
